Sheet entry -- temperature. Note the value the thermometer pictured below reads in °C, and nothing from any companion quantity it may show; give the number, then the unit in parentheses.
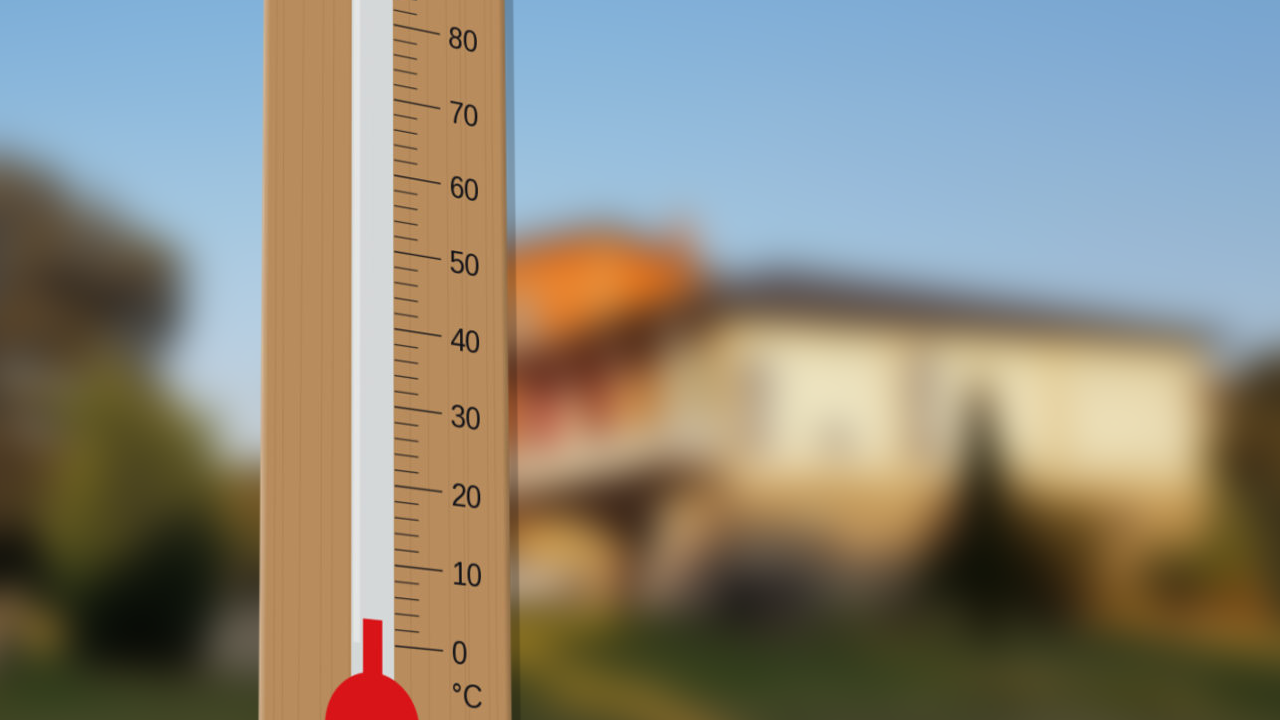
3 (°C)
